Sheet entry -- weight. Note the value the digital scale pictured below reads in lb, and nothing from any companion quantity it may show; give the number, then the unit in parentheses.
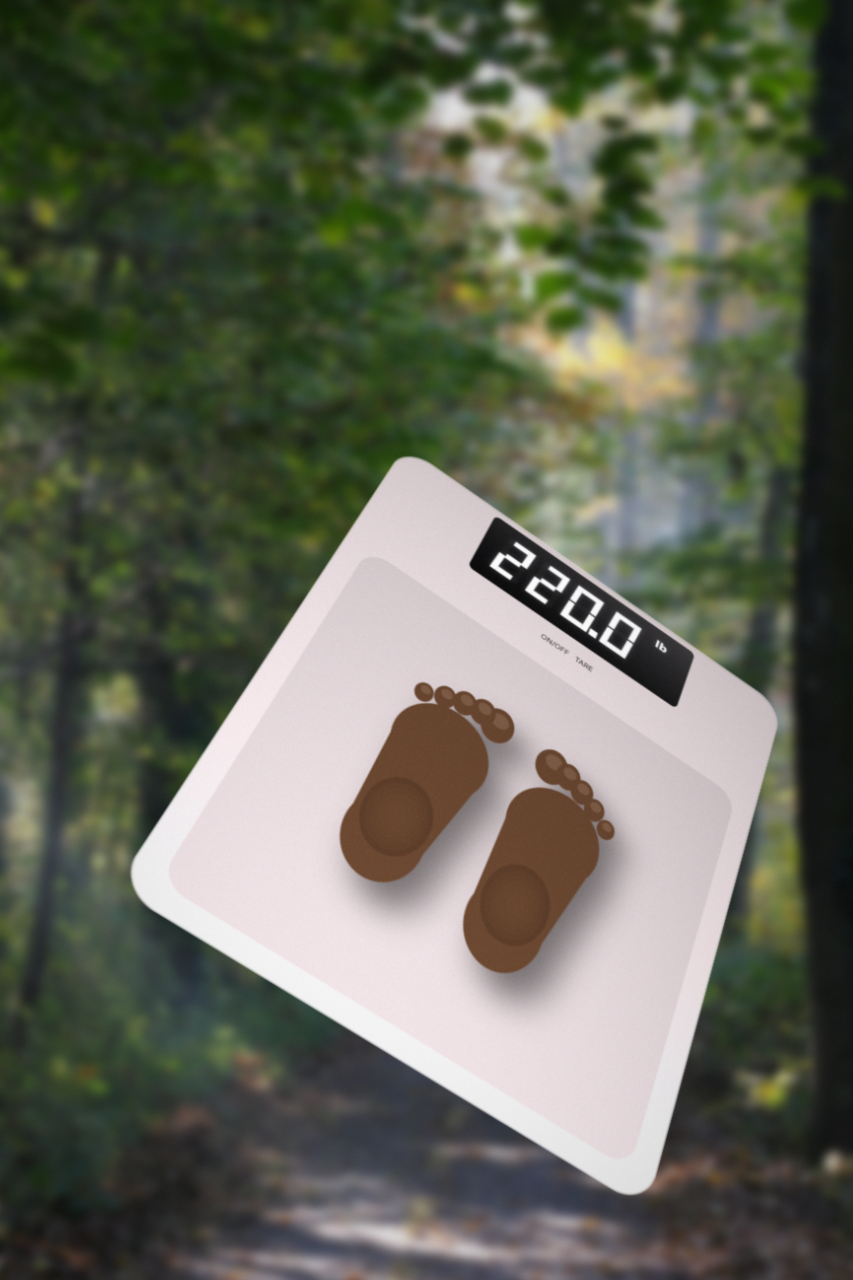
220.0 (lb)
